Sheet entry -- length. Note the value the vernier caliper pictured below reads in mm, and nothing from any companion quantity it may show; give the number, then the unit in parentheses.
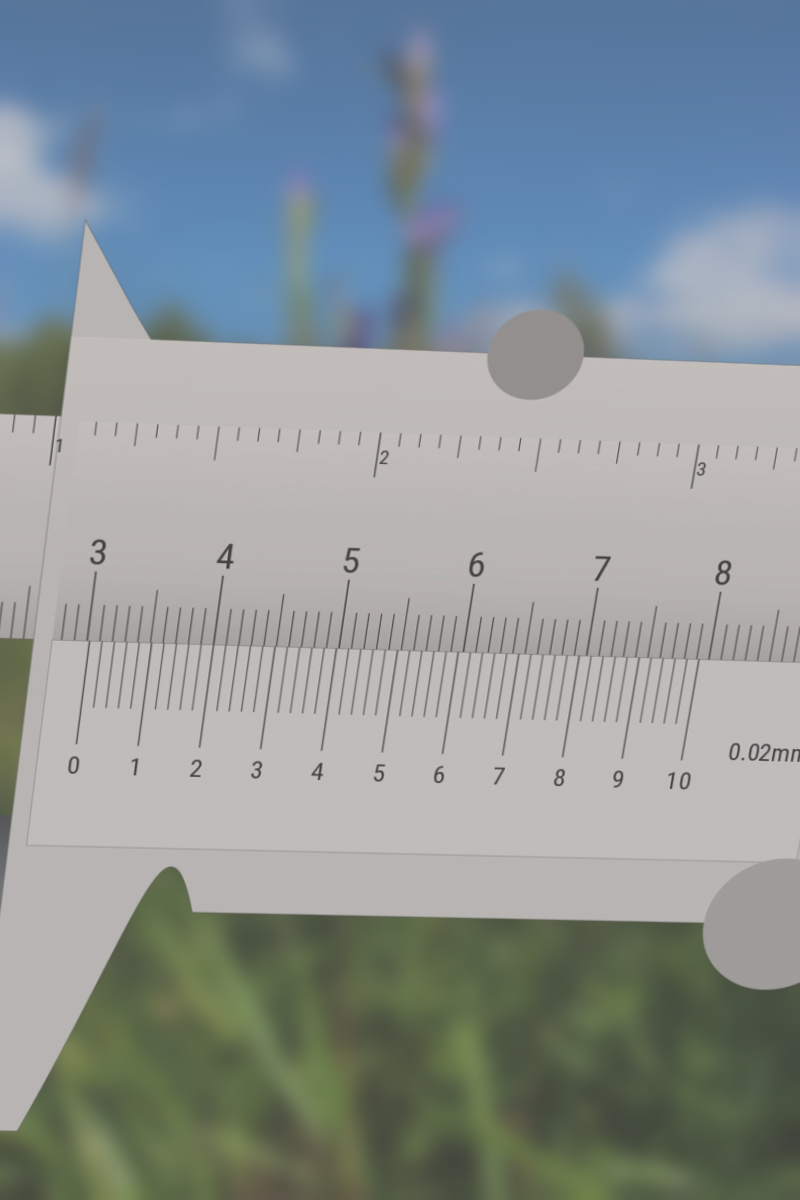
30.2 (mm)
